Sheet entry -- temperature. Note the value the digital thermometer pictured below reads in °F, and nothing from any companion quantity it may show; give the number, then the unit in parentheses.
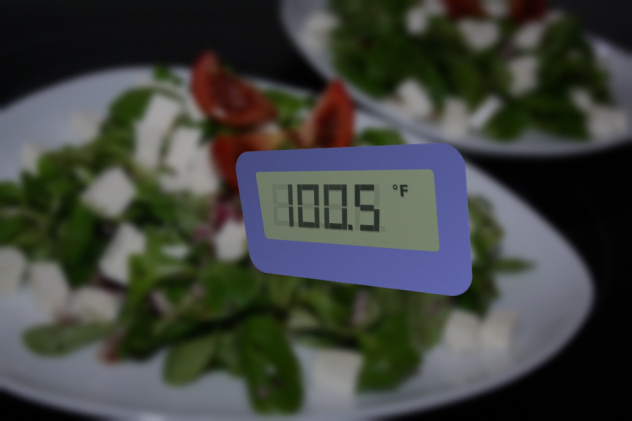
100.5 (°F)
